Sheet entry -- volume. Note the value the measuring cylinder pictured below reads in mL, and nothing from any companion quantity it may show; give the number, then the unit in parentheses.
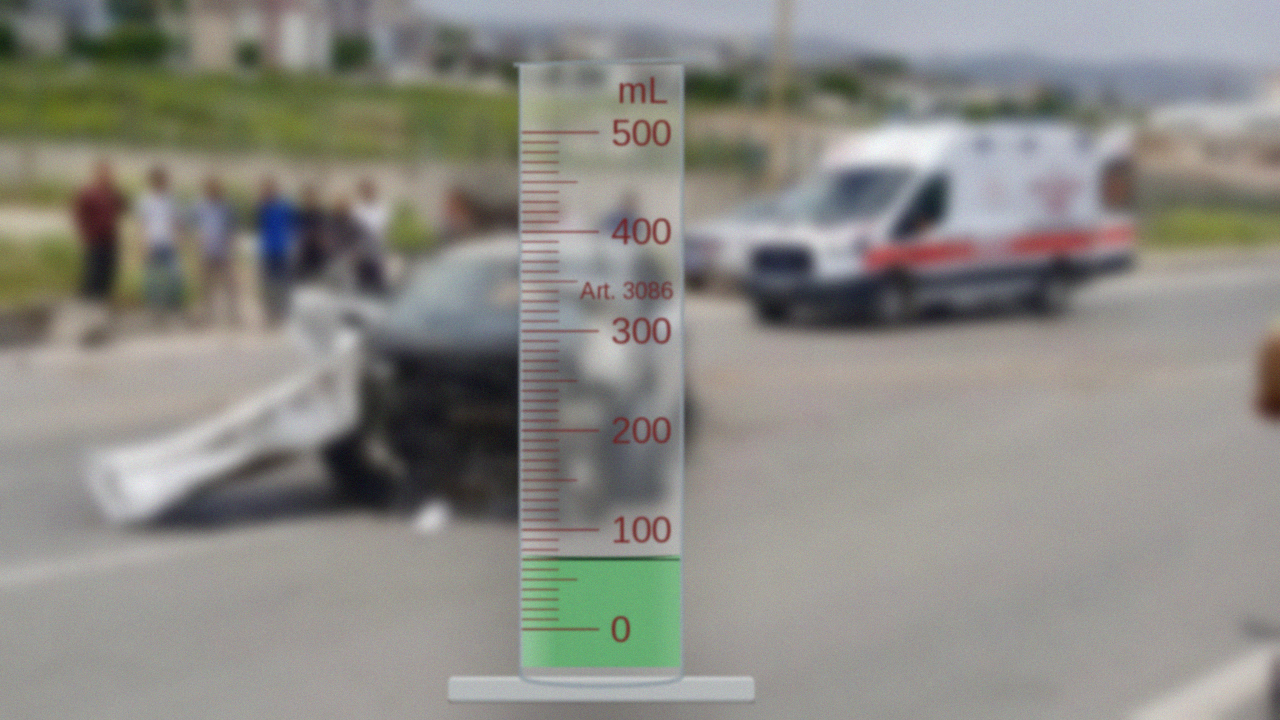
70 (mL)
